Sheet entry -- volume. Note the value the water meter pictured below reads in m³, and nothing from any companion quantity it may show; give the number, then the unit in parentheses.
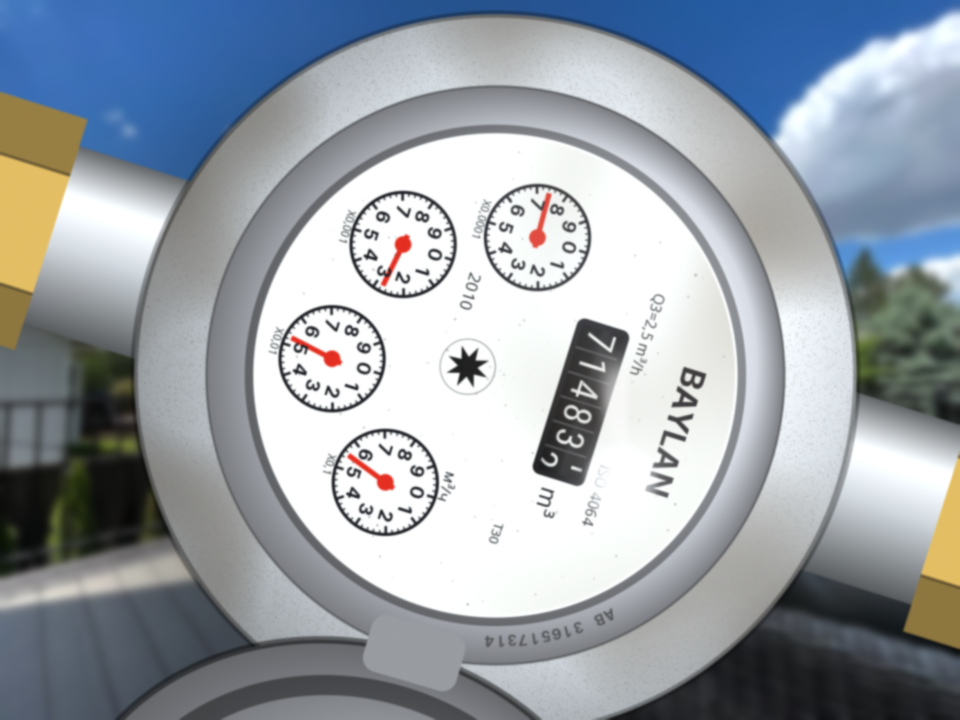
714831.5527 (m³)
